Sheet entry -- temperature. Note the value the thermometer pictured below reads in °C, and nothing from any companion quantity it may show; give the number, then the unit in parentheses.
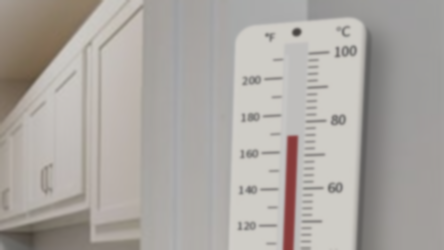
76 (°C)
